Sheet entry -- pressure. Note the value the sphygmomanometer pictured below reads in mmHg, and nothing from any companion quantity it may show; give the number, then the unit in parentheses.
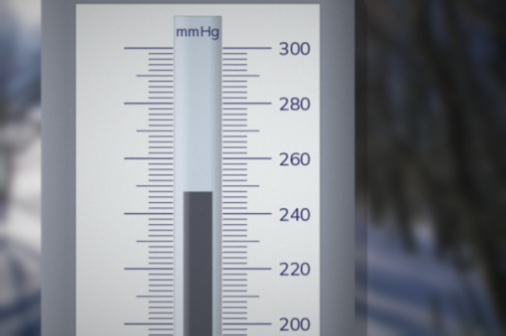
248 (mmHg)
